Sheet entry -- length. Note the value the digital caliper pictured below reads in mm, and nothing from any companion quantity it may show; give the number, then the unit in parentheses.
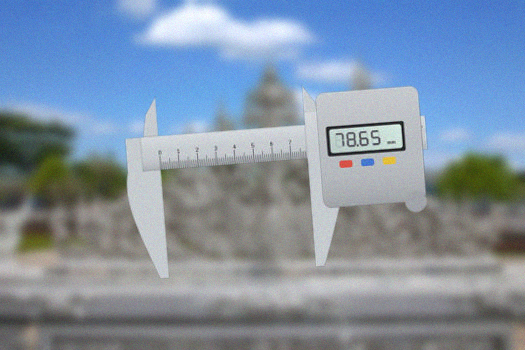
78.65 (mm)
